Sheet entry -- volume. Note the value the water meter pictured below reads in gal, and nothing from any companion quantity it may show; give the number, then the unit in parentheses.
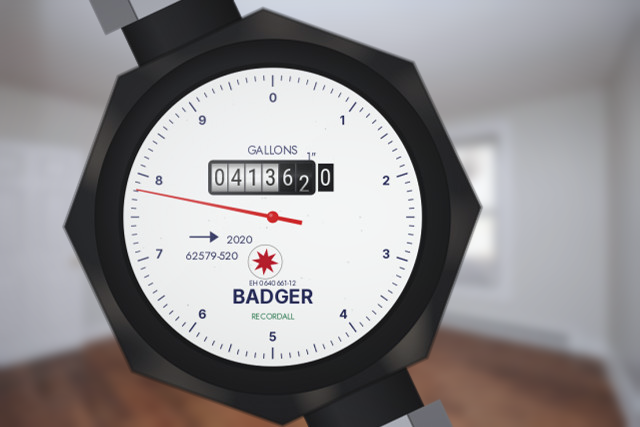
413617.8 (gal)
